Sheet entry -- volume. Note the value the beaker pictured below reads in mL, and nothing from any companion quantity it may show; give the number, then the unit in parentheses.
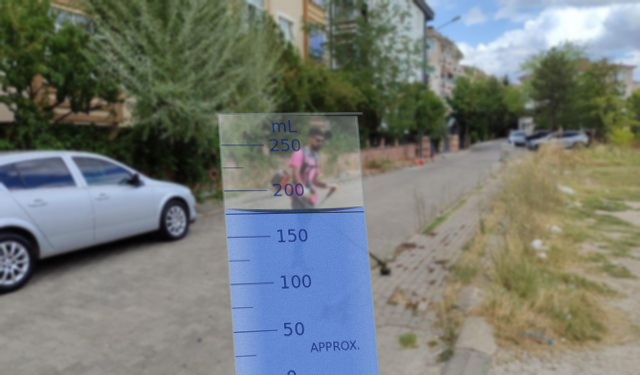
175 (mL)
